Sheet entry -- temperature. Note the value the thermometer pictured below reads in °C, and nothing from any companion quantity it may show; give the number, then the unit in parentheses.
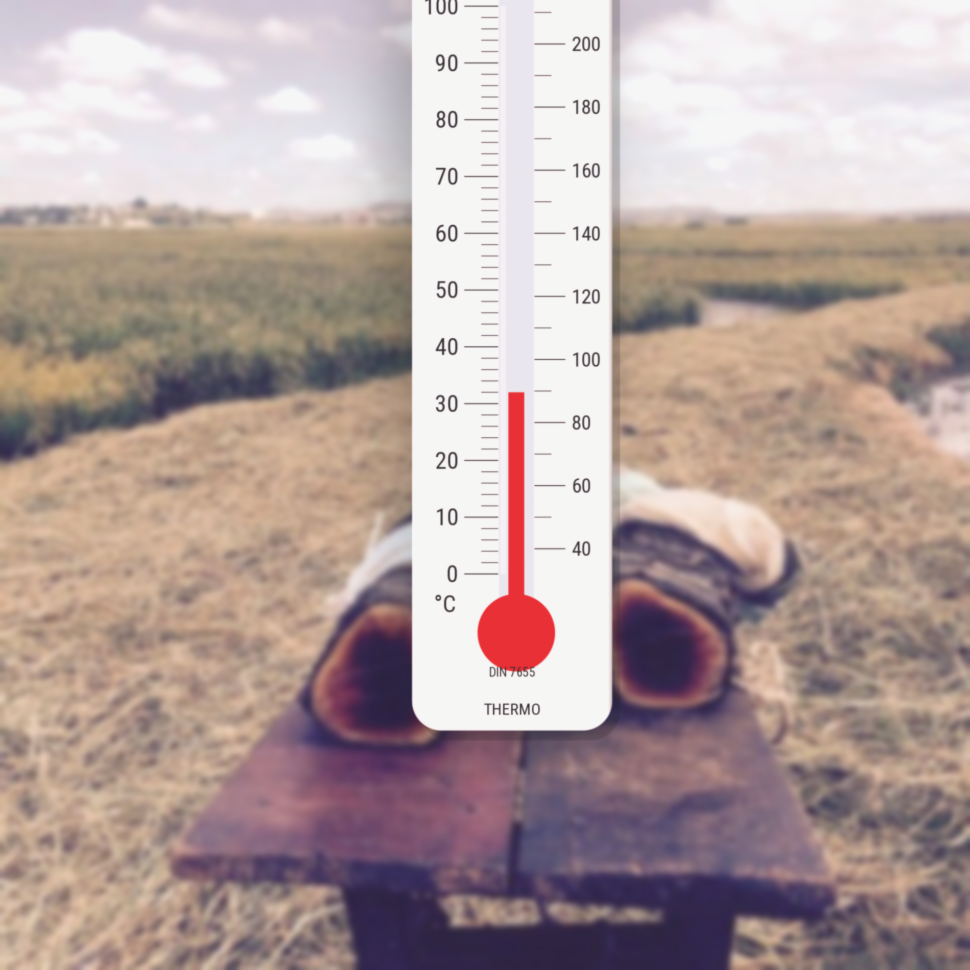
32 (°C)
